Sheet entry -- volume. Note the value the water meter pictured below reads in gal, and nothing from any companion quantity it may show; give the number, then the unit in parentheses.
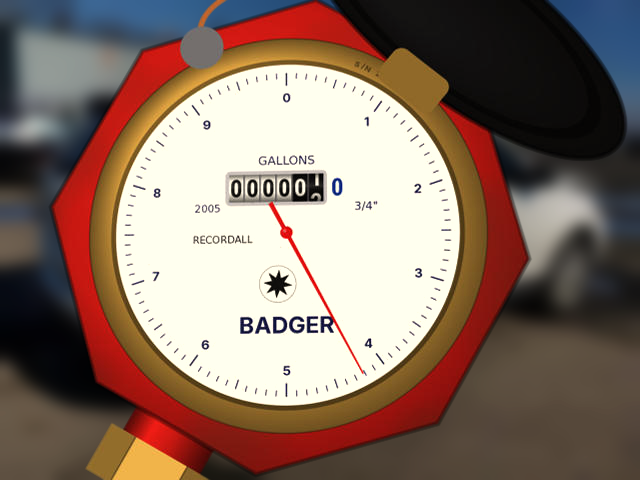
14.2 (gal)
